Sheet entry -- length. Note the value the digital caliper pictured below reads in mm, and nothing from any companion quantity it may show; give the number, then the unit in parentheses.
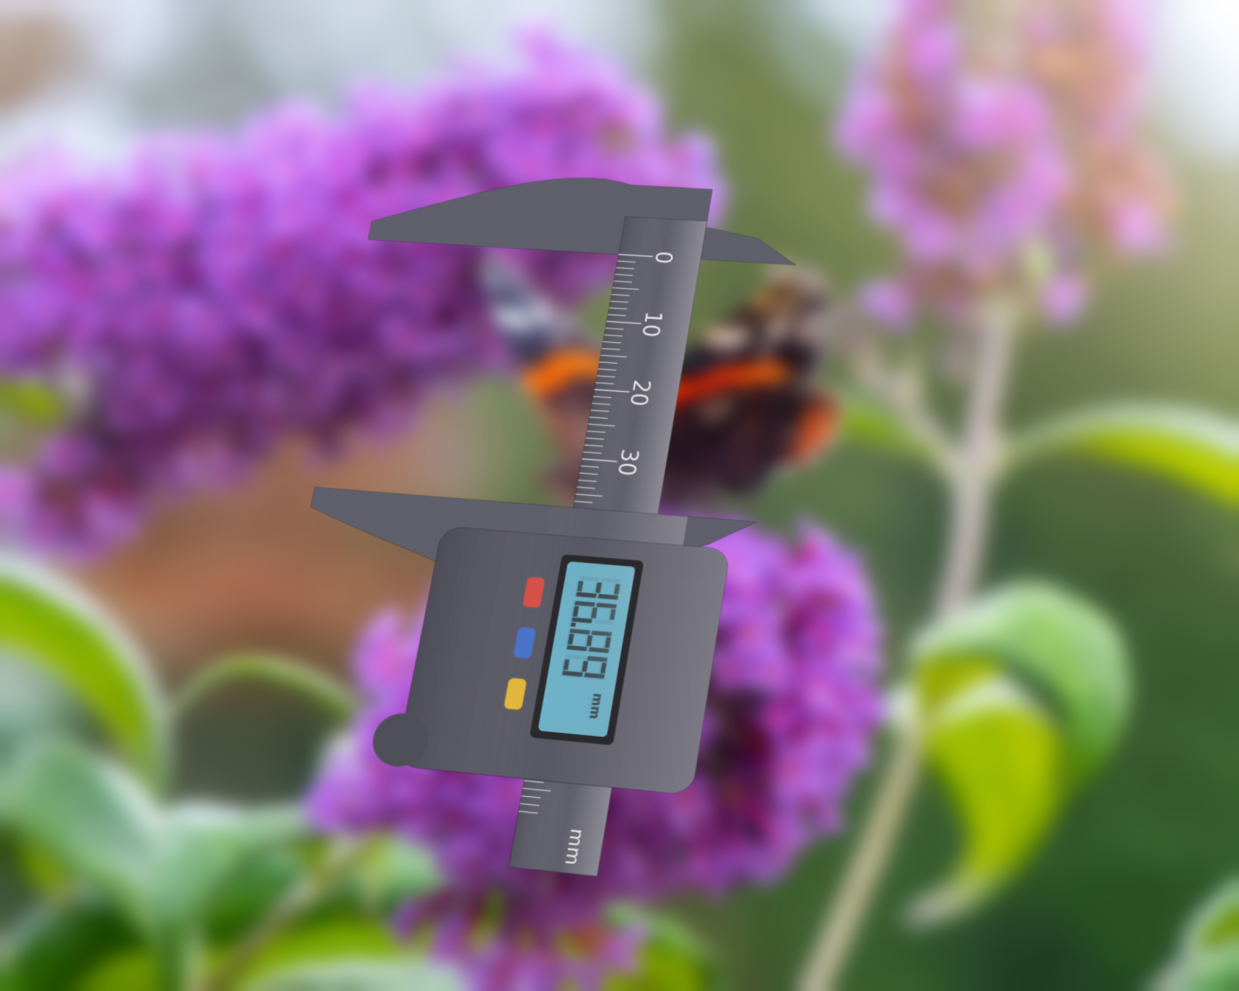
36.89 (mm)
